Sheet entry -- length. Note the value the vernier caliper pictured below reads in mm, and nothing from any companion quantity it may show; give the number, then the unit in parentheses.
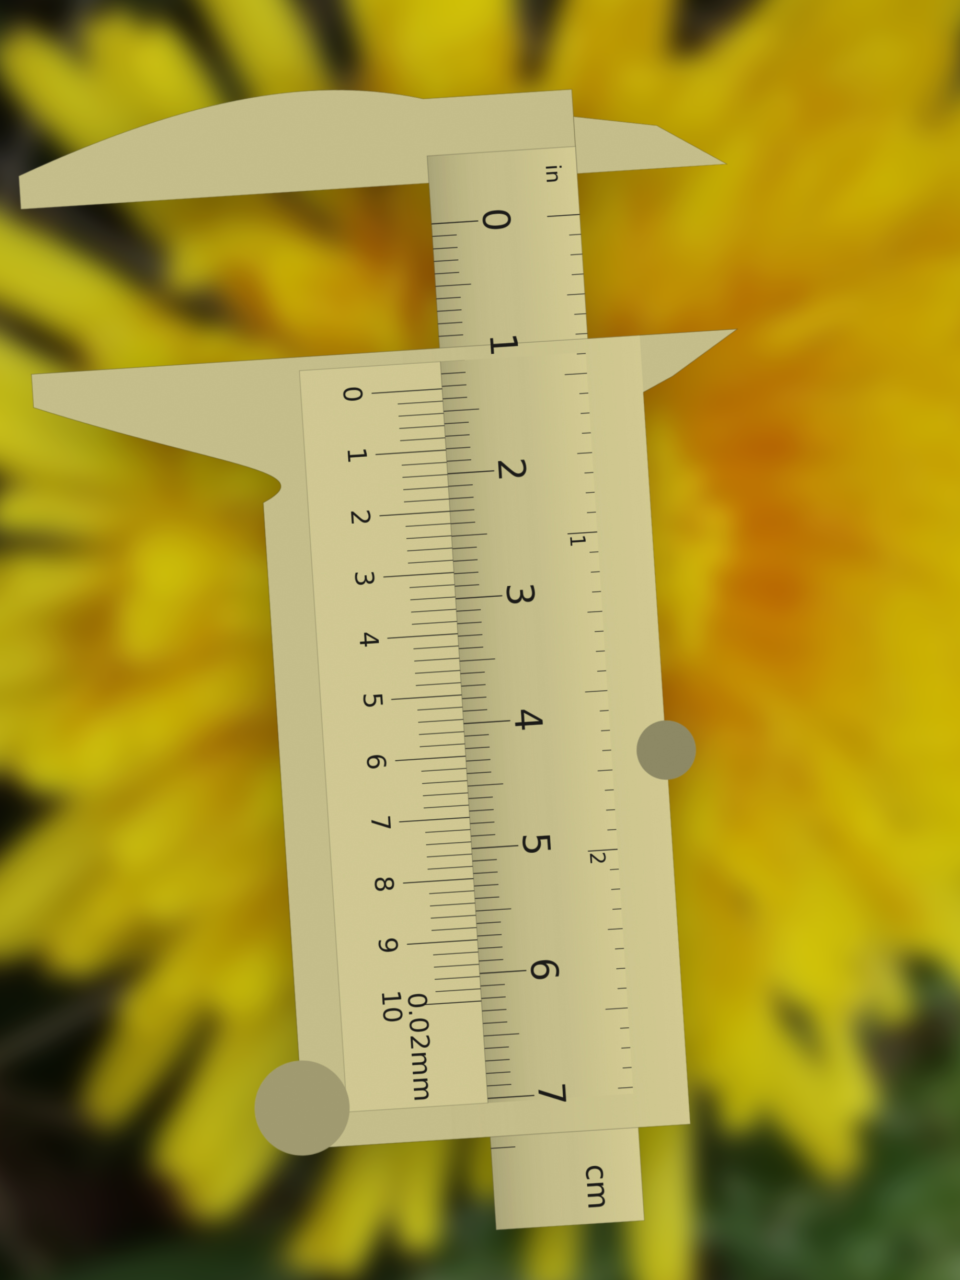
13.2 (mm)
